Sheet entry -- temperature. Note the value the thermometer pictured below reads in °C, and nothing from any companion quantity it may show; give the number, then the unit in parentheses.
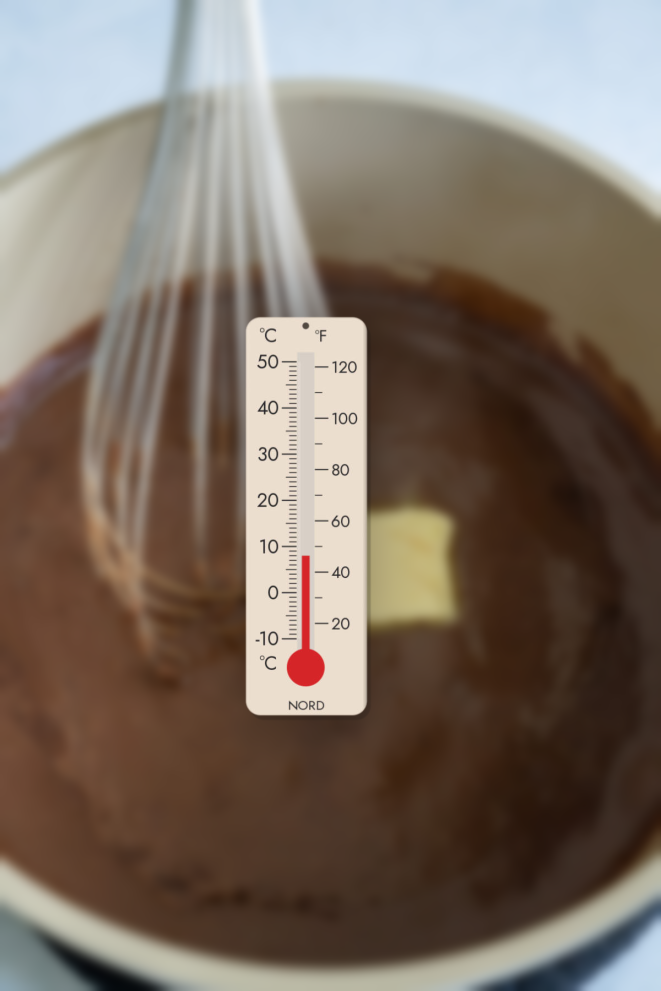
8 (°C)
